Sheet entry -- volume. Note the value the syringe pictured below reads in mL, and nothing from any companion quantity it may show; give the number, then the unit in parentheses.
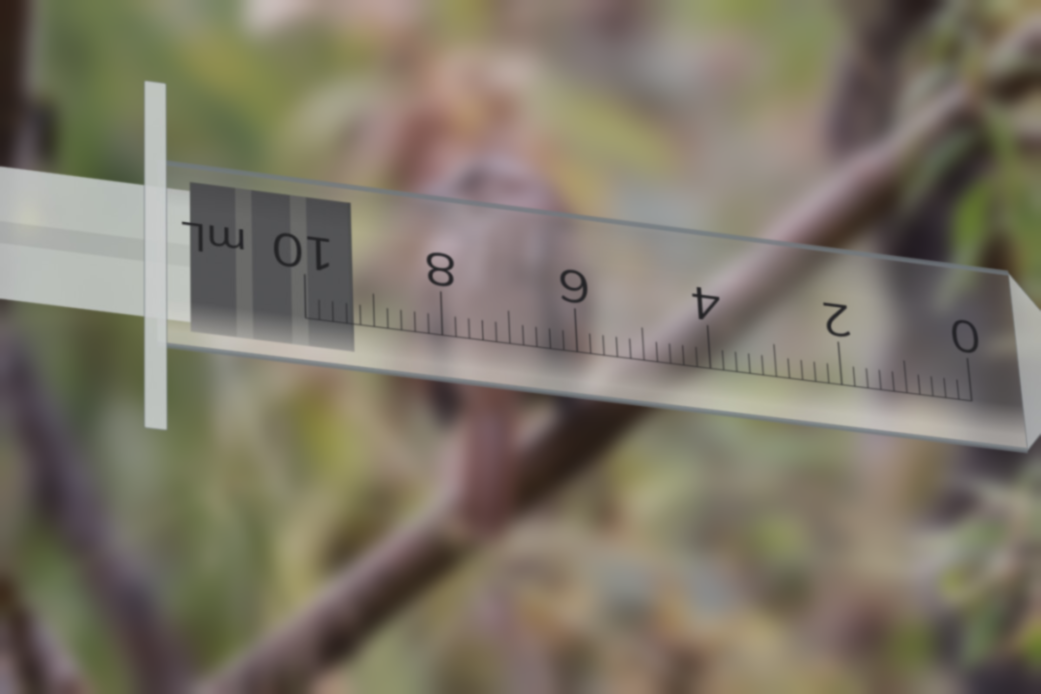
9.3 (mL)
